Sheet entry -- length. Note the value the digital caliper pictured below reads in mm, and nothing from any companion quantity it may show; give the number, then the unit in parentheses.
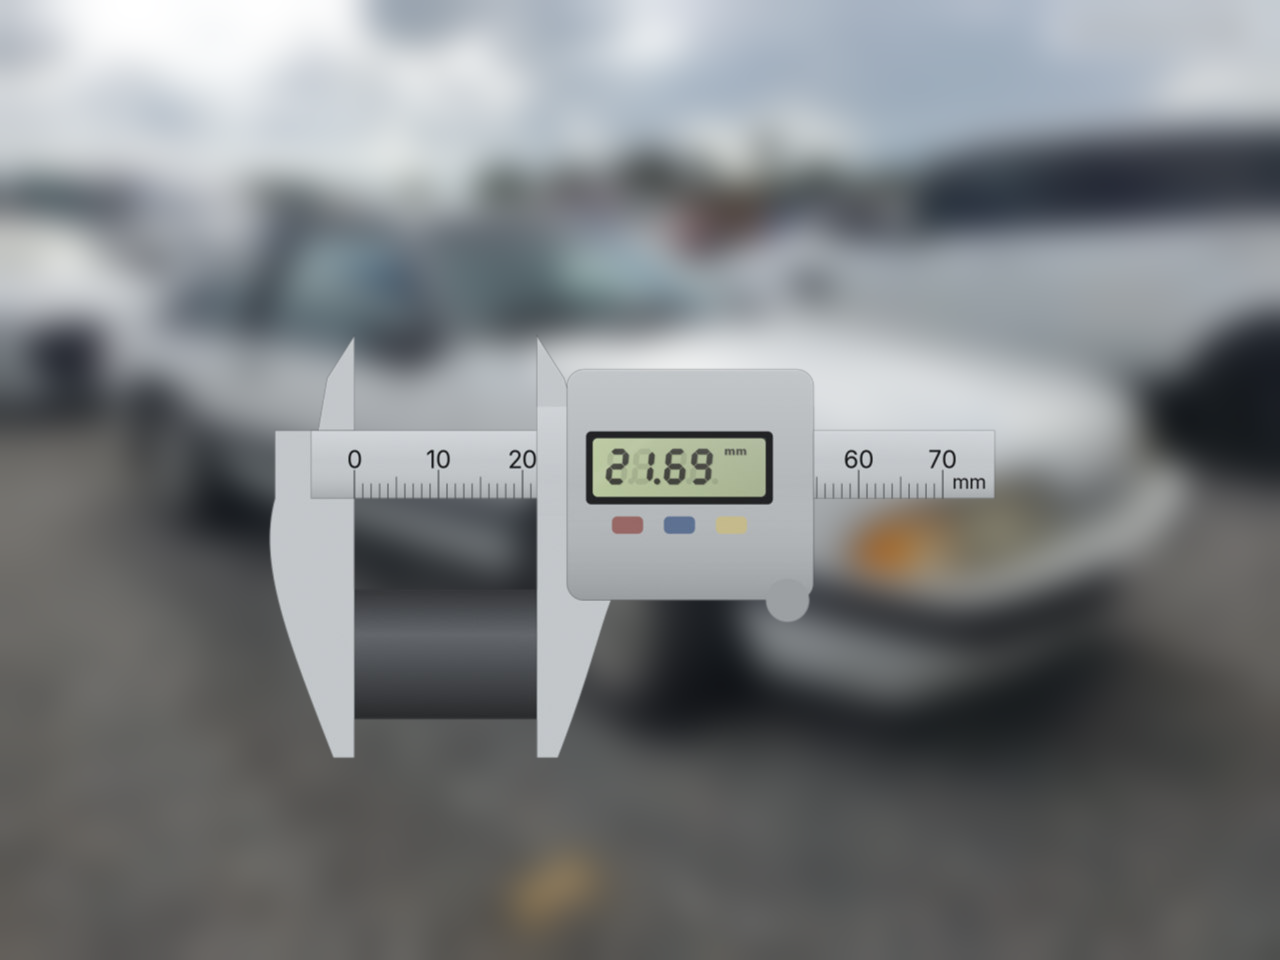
21.69 (mm)
